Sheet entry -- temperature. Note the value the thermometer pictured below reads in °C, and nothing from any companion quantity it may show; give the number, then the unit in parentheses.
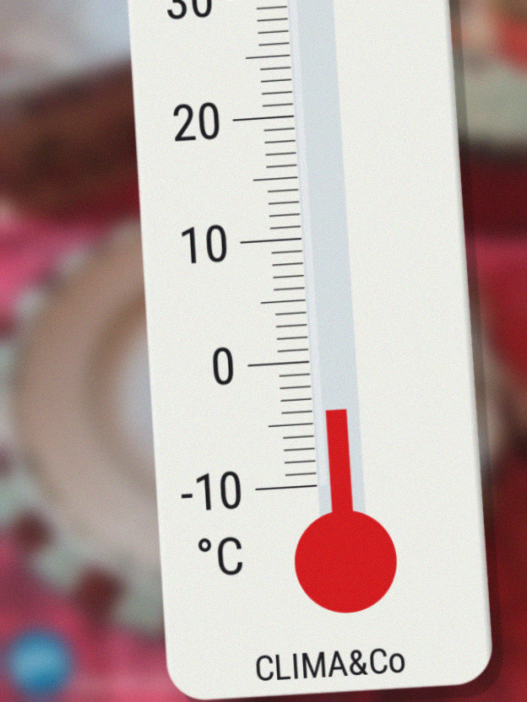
-4 (°C)
